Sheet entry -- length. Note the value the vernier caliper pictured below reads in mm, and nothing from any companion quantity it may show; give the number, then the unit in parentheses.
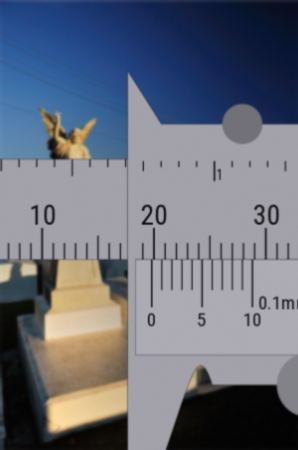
19.8 (mm)
